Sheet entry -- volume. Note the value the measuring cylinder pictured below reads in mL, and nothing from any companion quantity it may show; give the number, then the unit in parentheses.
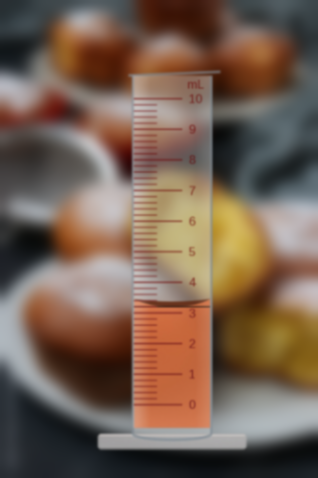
3.2 (mL)
